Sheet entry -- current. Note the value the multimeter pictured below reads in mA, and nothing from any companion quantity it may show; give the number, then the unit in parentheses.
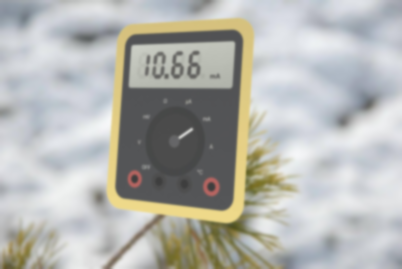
10.66 (mA)
